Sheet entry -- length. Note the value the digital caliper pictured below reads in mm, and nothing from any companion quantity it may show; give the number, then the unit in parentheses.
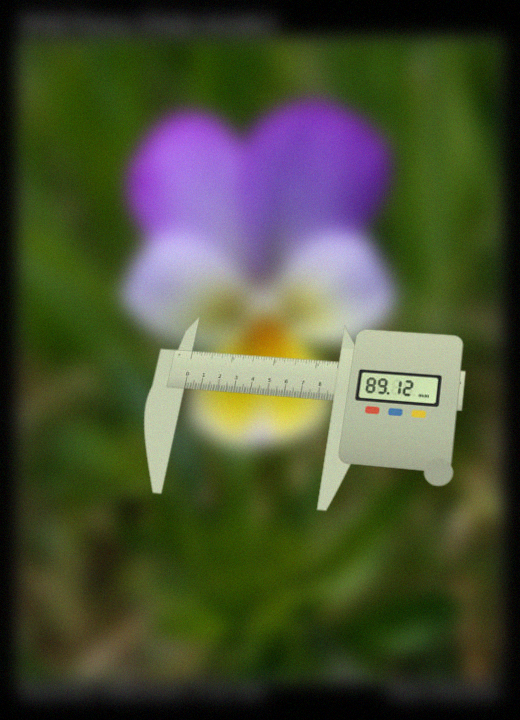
89.12 (mm)
